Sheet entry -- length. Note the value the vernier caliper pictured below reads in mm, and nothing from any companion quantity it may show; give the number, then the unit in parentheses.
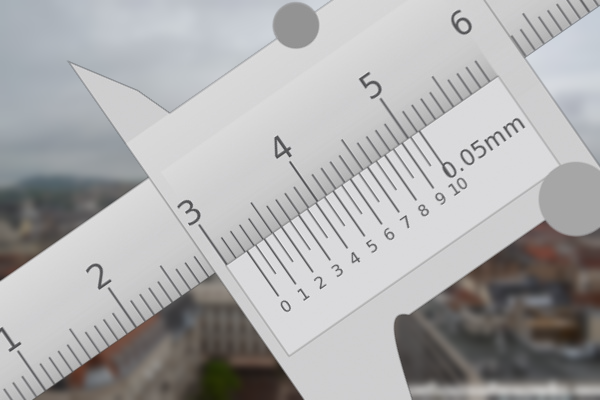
32.2 (mm)
